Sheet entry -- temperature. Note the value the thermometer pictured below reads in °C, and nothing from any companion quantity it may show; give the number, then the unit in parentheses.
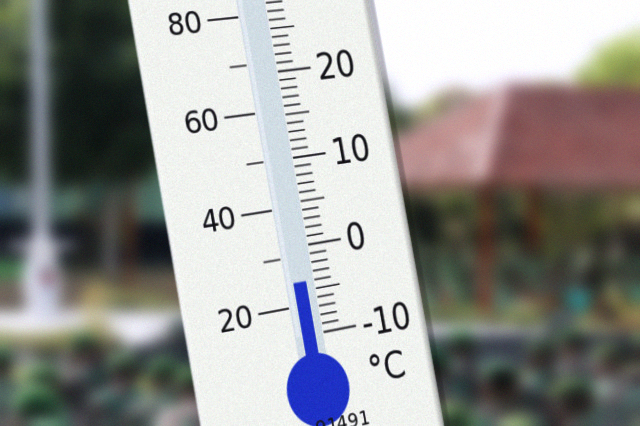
-4 (°C)
